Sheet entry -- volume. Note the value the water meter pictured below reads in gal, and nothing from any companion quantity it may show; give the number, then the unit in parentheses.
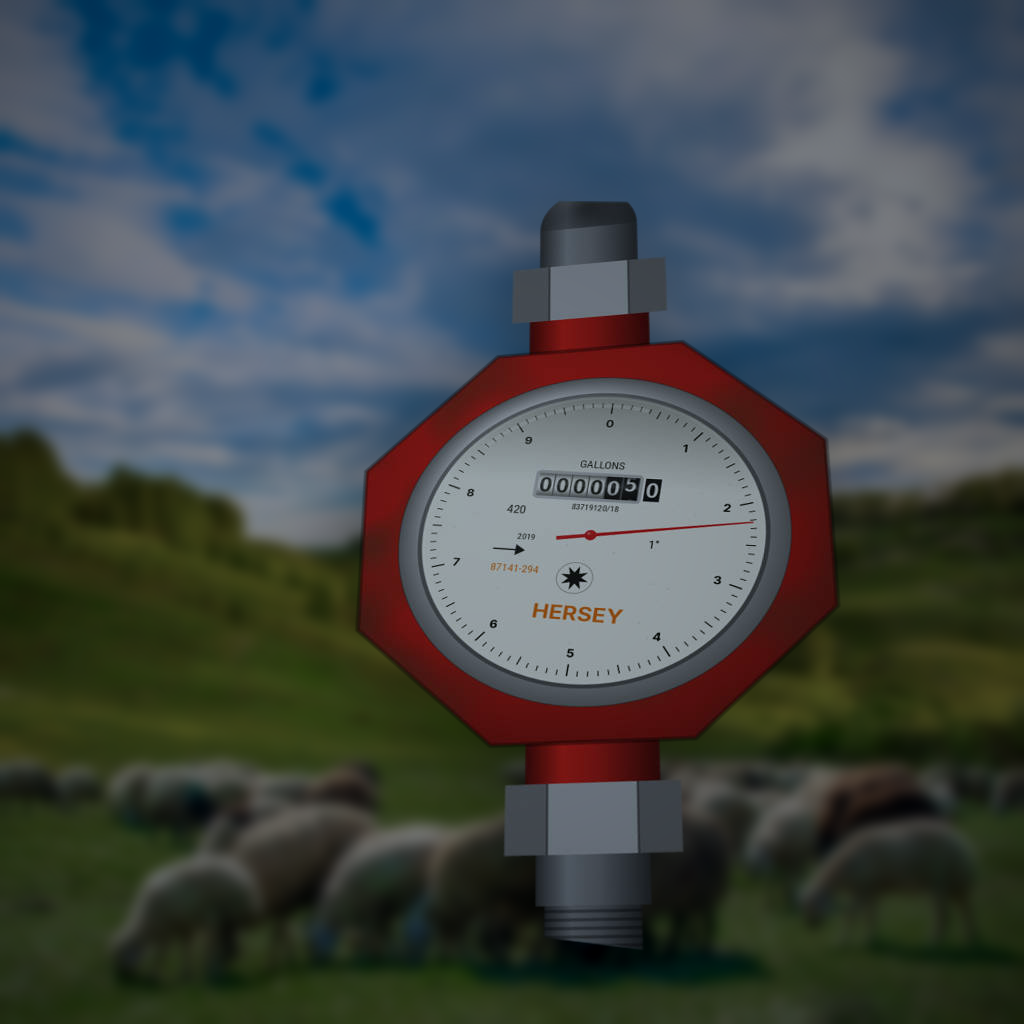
52.2 (gal)
